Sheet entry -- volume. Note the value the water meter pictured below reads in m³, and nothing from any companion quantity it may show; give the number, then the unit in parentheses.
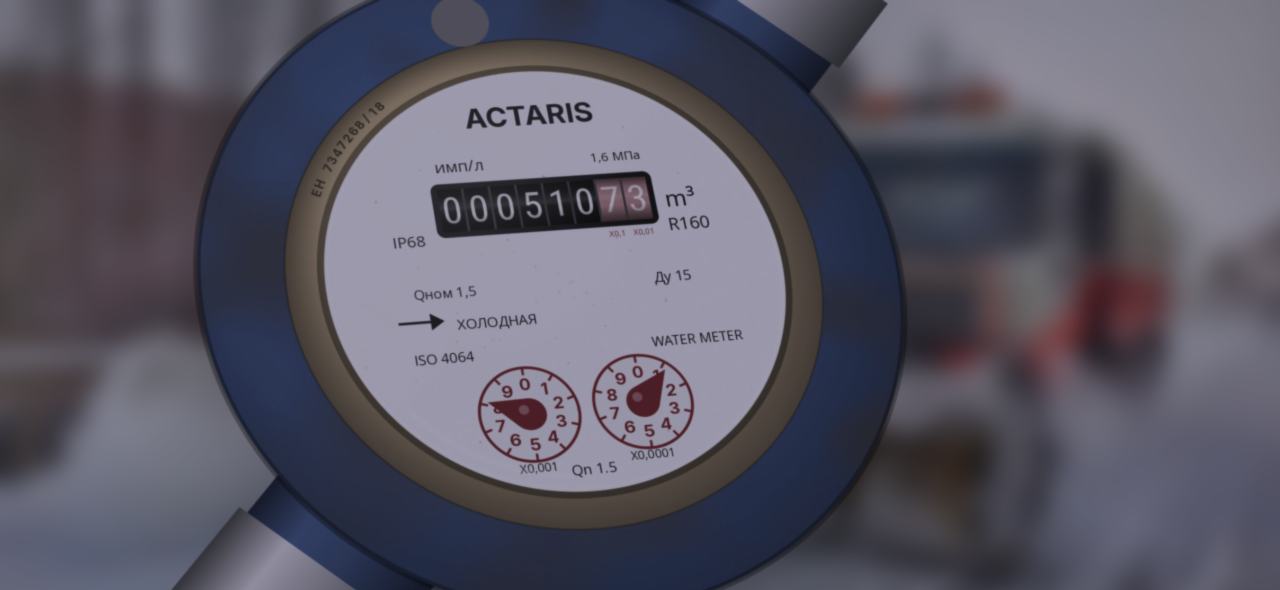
510.7381 (m³)
